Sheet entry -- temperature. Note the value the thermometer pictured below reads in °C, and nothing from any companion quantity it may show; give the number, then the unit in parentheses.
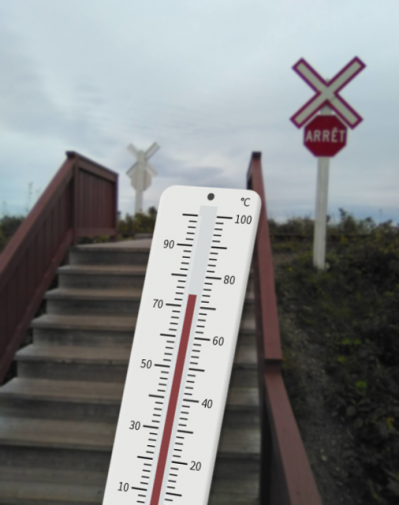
74 (°C)
